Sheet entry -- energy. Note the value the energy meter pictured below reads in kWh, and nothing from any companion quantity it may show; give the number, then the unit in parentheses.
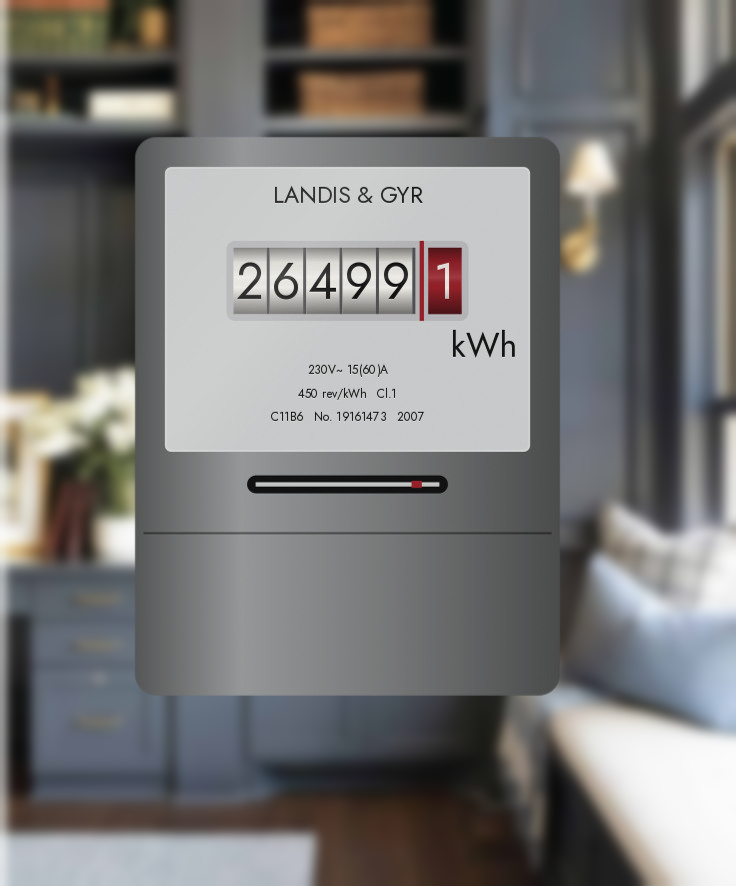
26499.1 (kWh)
